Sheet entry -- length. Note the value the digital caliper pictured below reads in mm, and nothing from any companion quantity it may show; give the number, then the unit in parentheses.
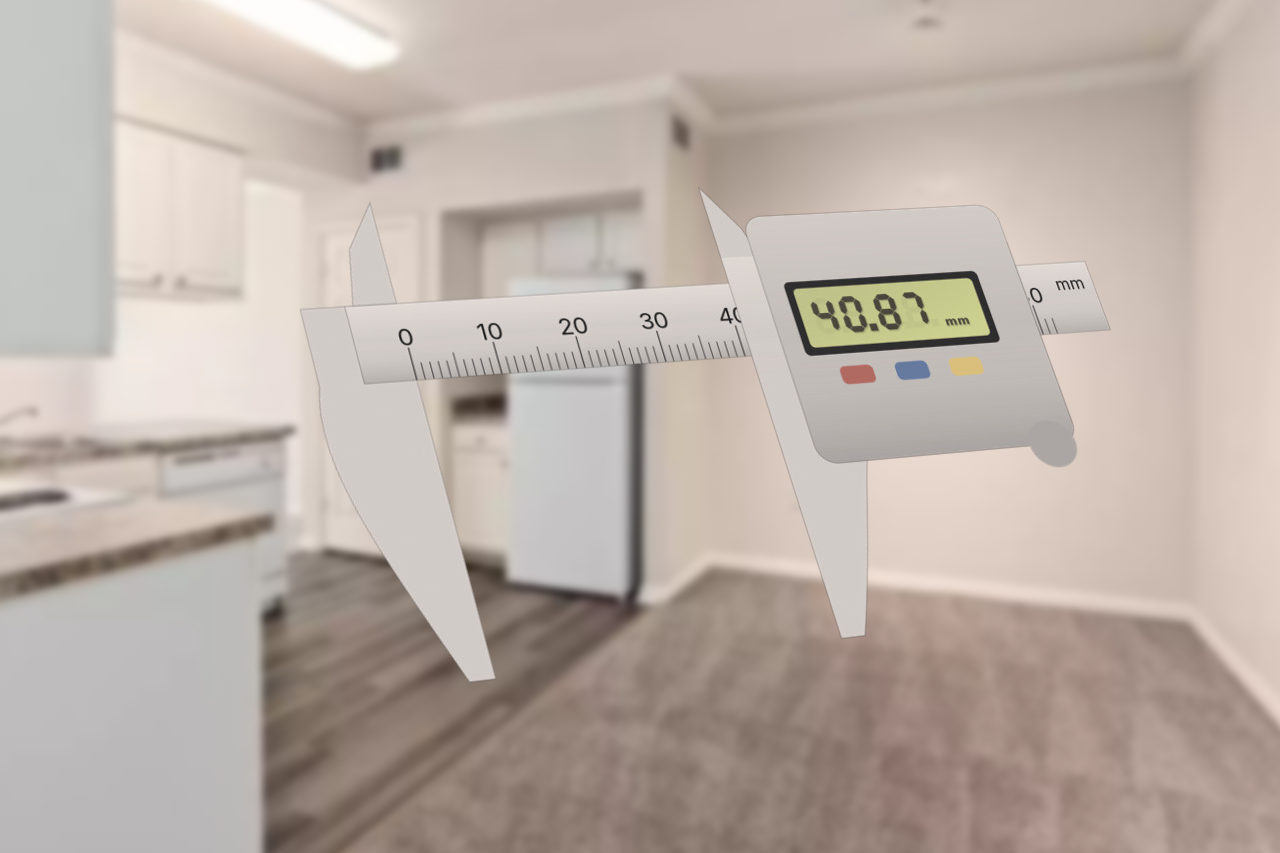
40.87 (mm)
